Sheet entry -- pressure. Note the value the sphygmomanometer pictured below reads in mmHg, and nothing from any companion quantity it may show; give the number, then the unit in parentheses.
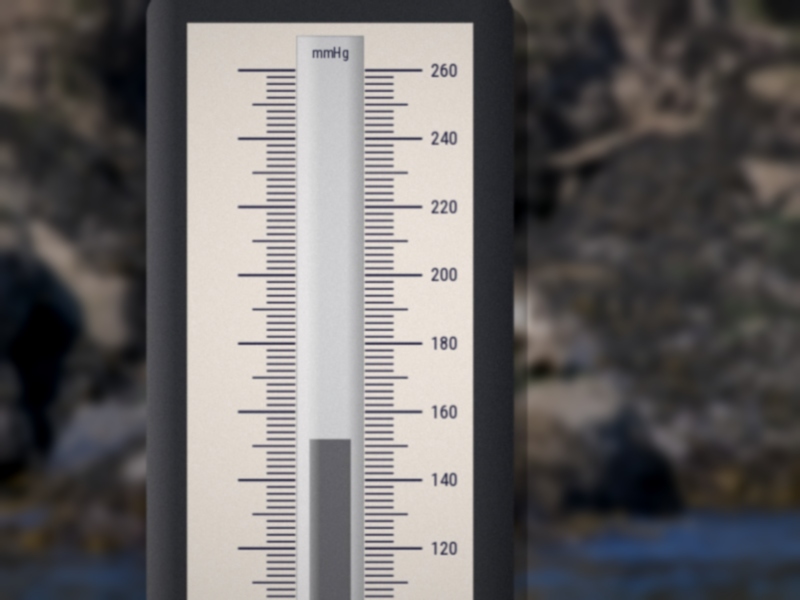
152 (mmHg)
